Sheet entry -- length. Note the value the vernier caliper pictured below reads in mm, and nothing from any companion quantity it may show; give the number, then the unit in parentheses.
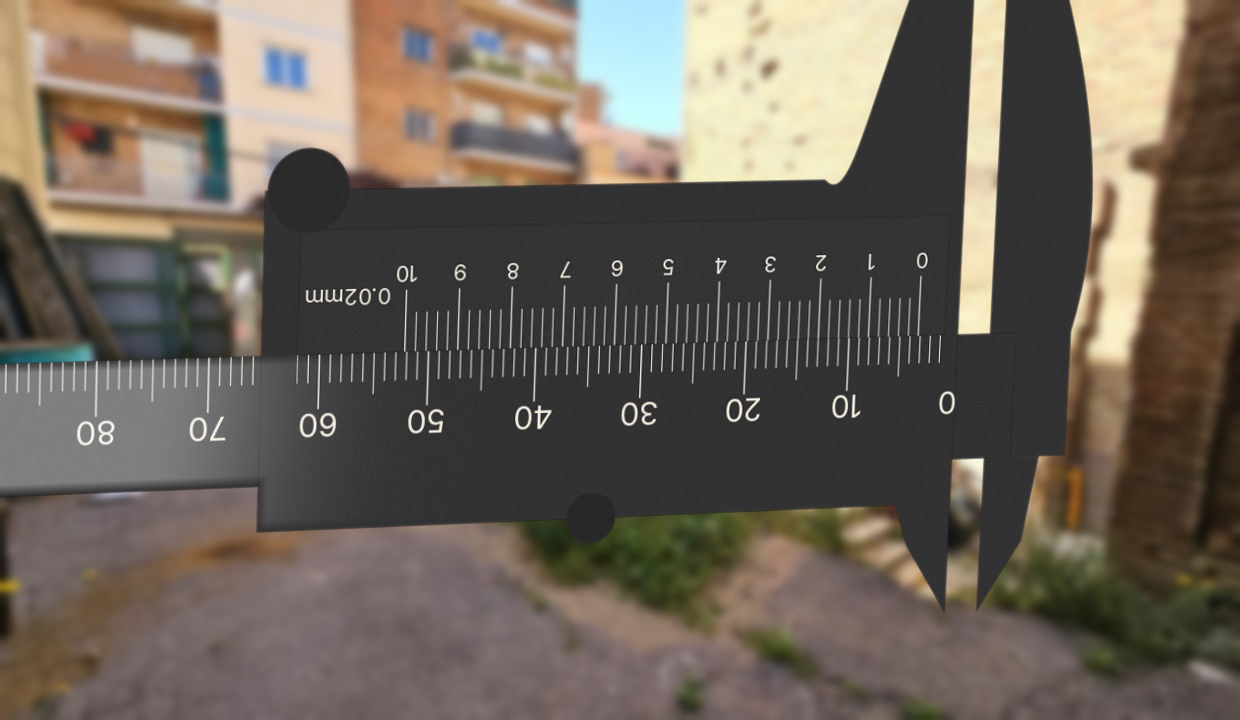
3.2 (mm)
